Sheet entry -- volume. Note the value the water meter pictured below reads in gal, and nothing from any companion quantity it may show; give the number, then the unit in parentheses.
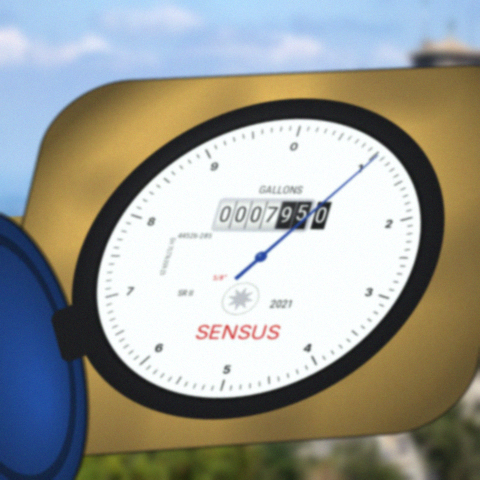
7951.0 (gal)
